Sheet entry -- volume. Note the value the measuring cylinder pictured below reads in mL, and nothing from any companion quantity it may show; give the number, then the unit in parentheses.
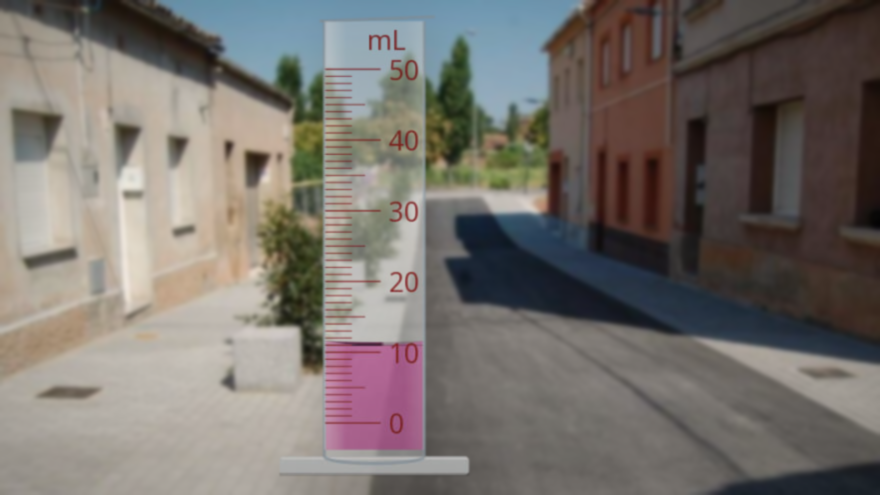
11 (mL)
